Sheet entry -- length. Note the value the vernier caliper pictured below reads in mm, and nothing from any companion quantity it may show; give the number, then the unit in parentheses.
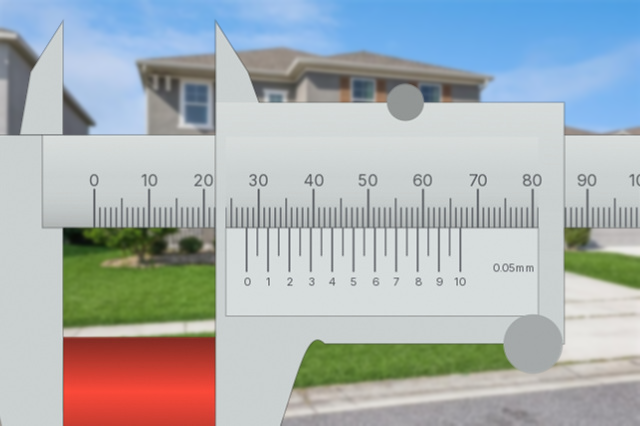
27.8 (mm)
